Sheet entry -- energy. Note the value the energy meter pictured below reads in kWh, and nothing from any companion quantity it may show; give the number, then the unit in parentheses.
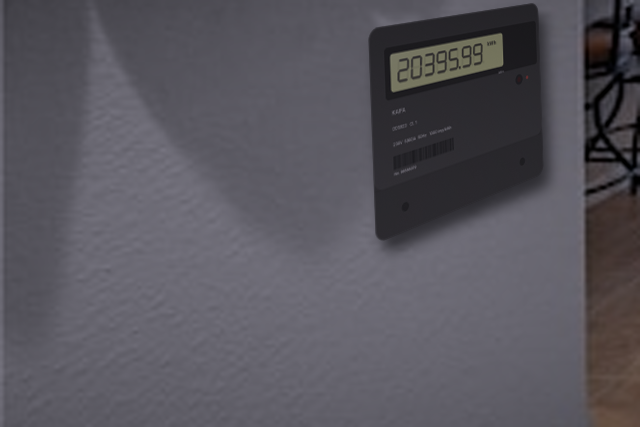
20395.99 (kWh)
